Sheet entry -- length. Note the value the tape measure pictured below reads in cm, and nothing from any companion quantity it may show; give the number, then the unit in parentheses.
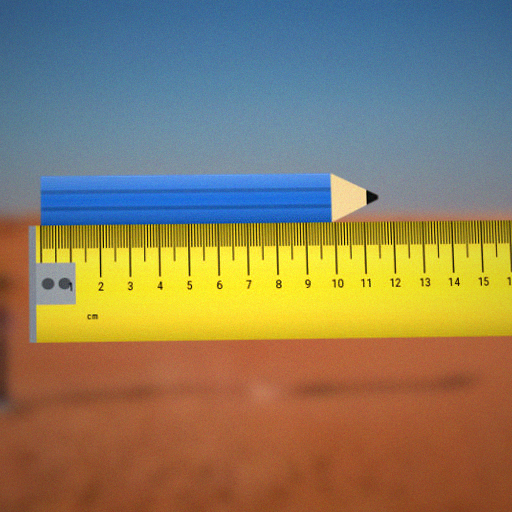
11.5 (cm)
